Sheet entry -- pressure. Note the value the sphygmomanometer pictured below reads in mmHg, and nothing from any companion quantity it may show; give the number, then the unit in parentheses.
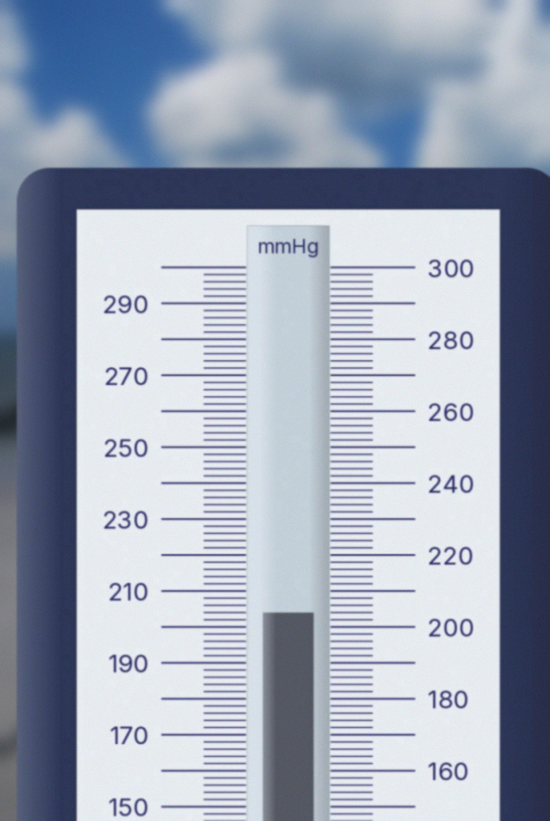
204 (mmHg)
